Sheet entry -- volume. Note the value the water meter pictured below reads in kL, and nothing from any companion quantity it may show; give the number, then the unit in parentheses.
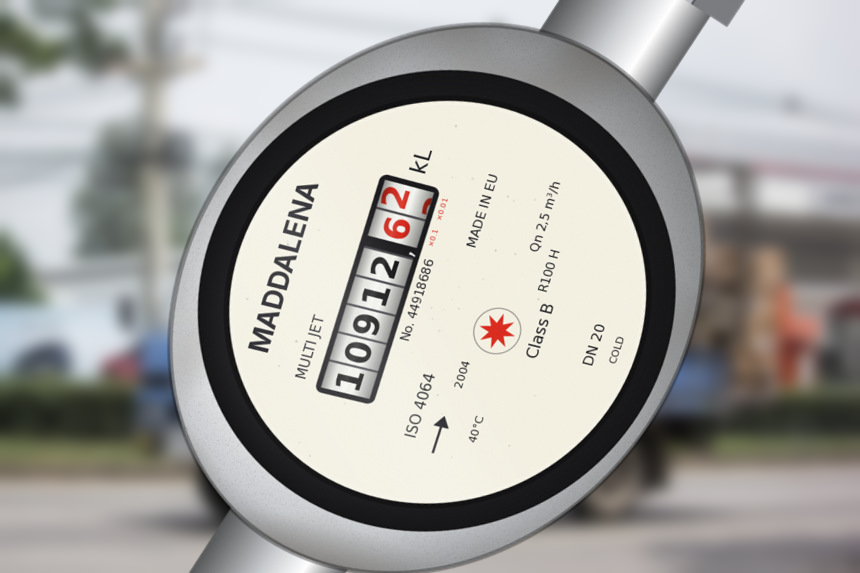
10912.62 (kL)
